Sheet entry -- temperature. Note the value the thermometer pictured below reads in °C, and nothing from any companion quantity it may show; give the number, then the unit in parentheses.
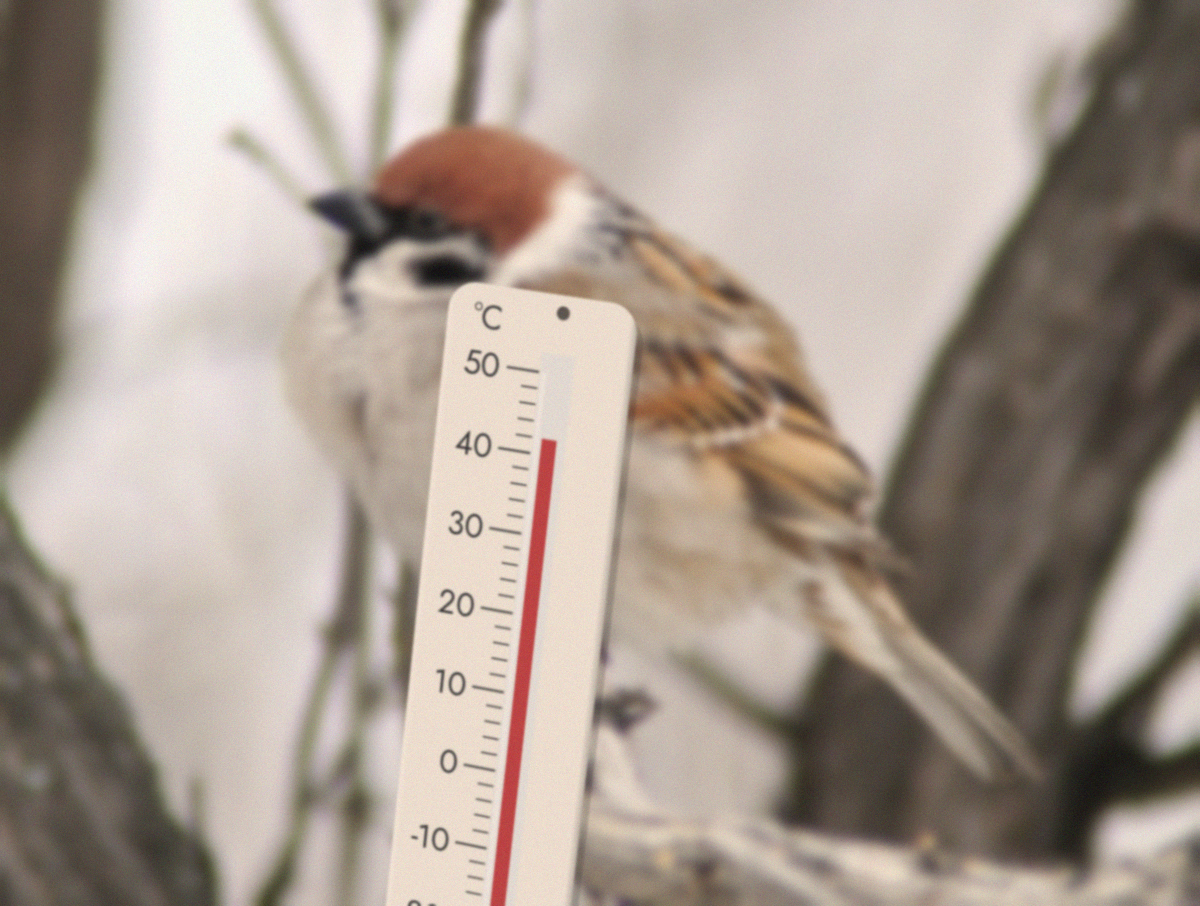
42 (°C)
